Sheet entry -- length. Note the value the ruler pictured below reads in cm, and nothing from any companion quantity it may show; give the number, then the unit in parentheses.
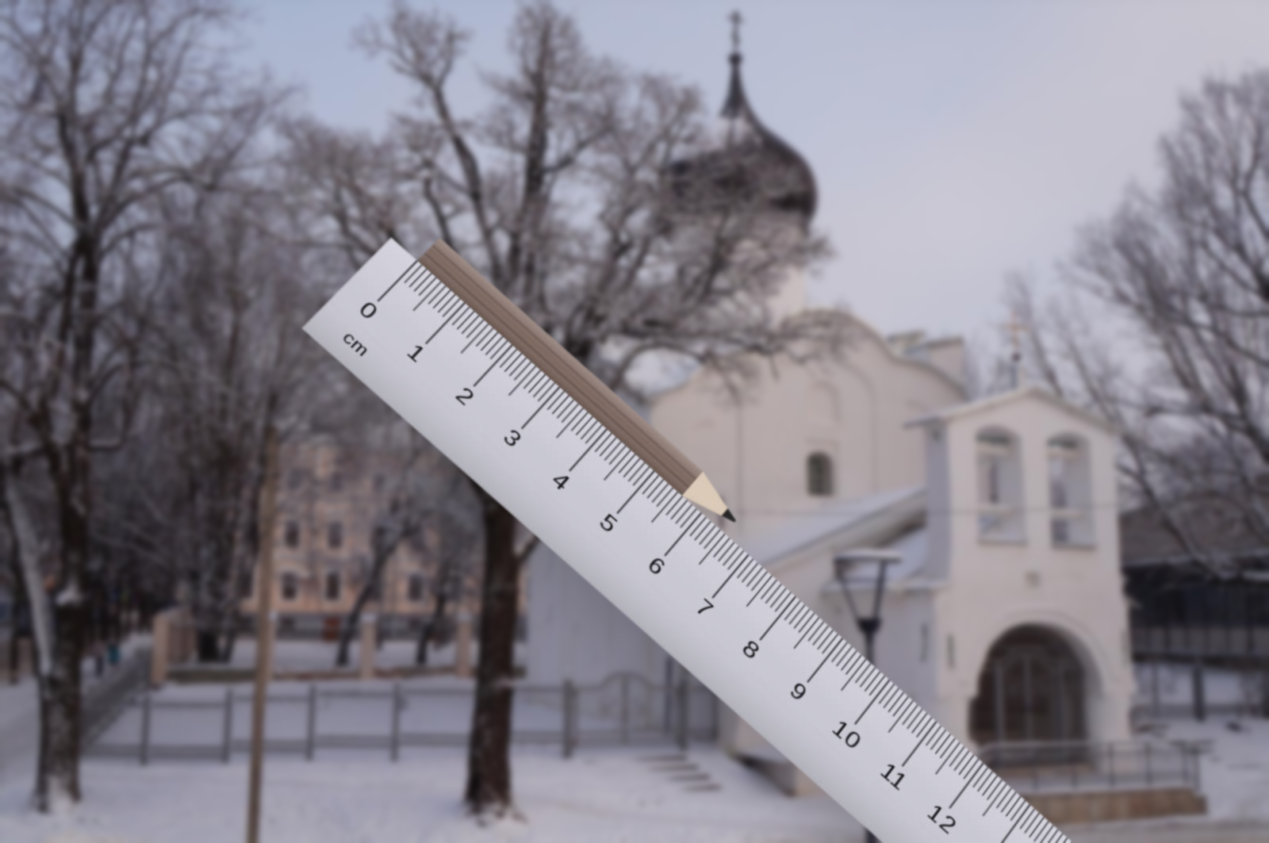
6.5 (cm)
